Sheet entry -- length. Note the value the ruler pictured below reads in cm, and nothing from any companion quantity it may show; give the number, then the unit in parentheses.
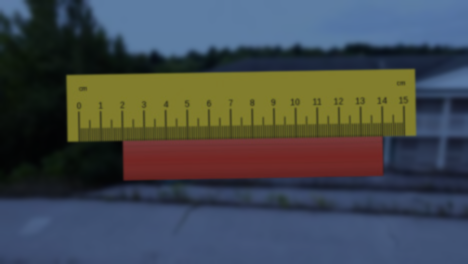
12 (cm)
